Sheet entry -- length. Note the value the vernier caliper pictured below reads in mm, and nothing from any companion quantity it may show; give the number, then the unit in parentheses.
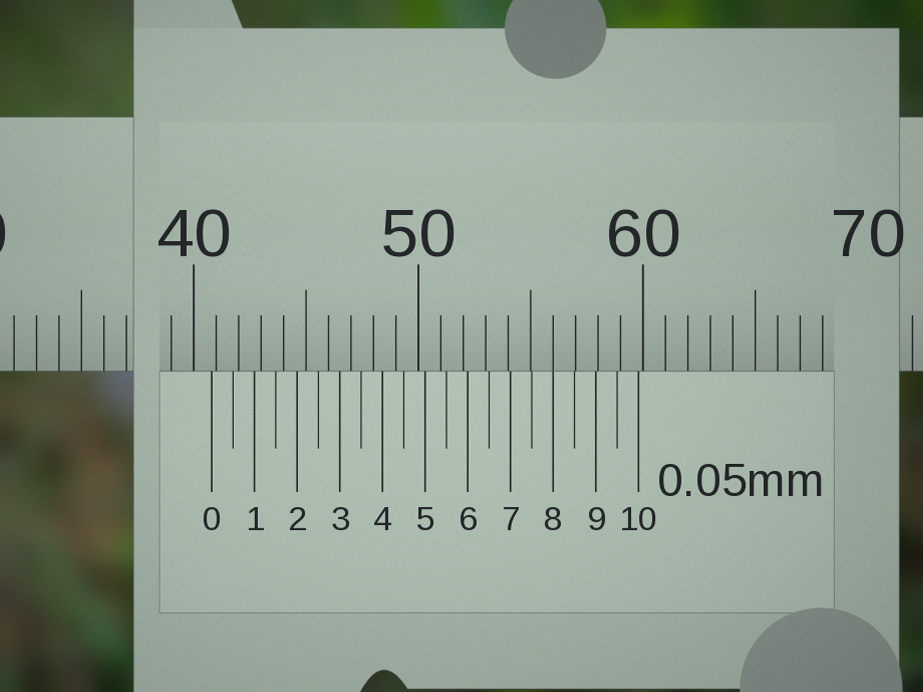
40.80 (mm)
